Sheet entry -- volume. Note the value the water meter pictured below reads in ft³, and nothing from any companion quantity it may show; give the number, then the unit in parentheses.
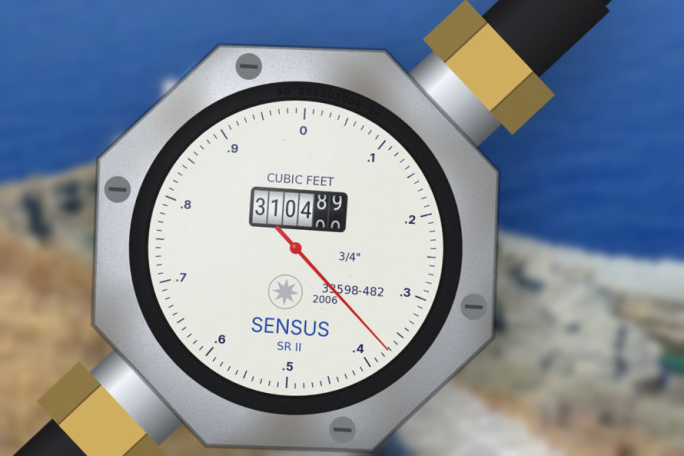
310489.37 (ft³)
